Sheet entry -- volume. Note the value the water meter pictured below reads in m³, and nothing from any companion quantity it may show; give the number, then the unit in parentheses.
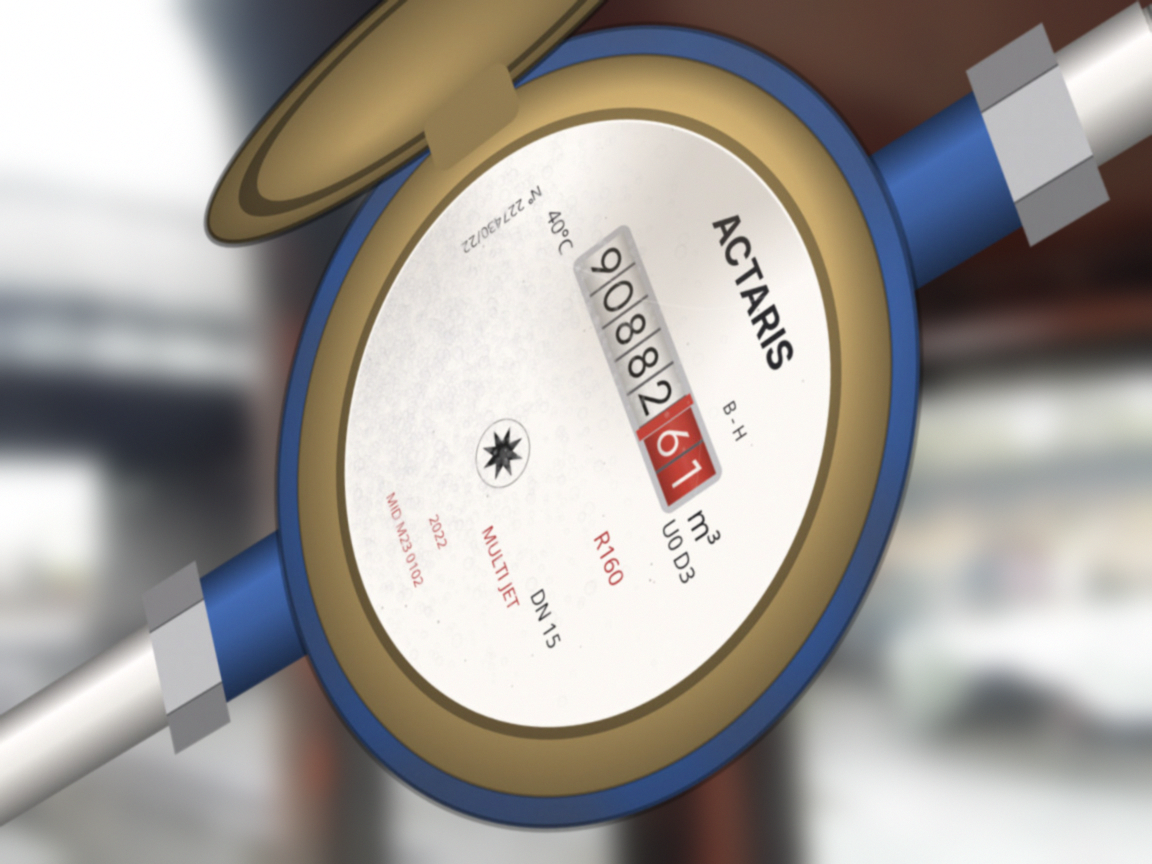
90882.61 (m³)
